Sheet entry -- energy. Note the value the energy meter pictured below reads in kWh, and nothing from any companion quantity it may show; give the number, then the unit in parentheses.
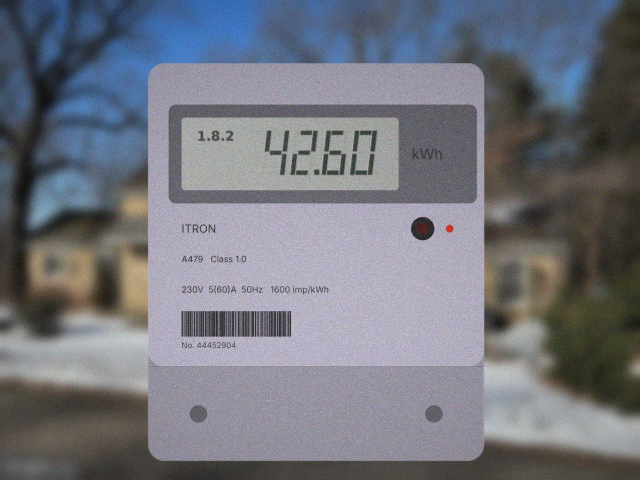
42.60 (kWh)
